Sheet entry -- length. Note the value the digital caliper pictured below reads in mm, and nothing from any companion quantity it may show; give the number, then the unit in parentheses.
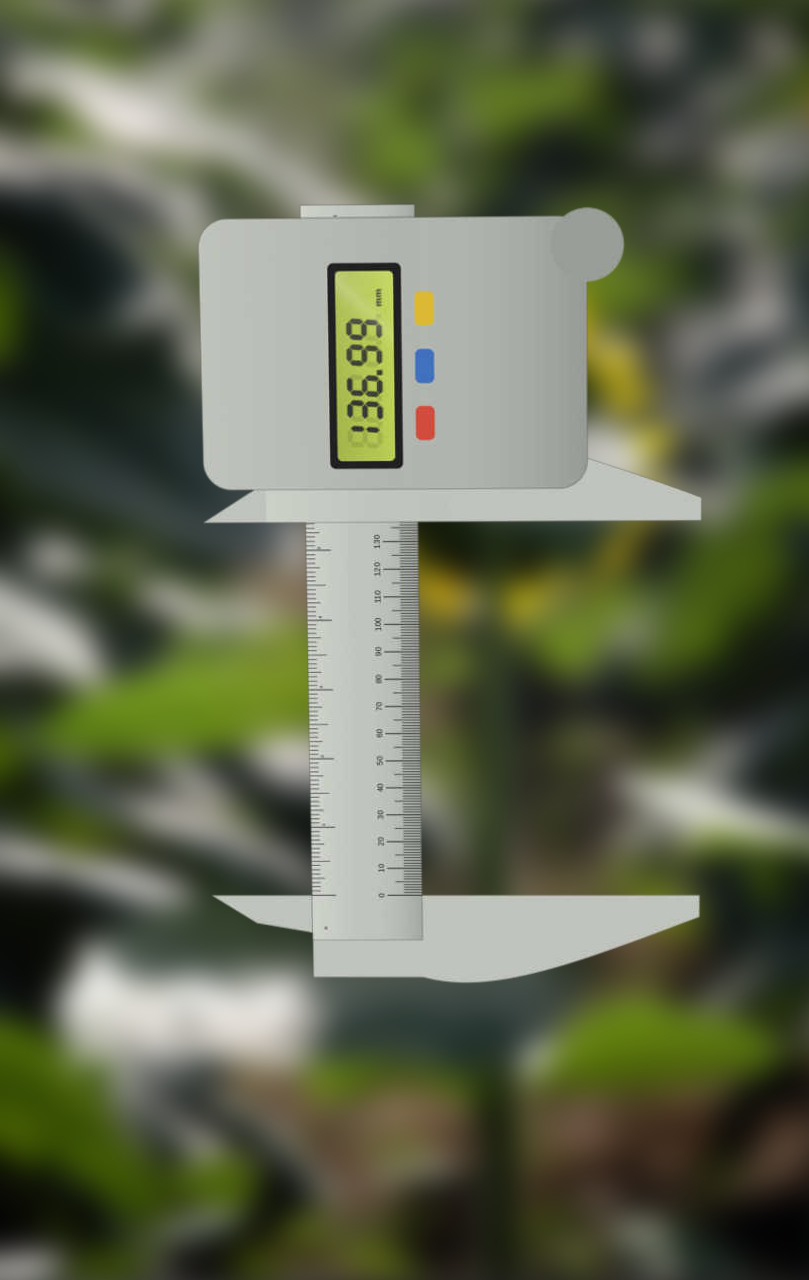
136.99 (mm)
